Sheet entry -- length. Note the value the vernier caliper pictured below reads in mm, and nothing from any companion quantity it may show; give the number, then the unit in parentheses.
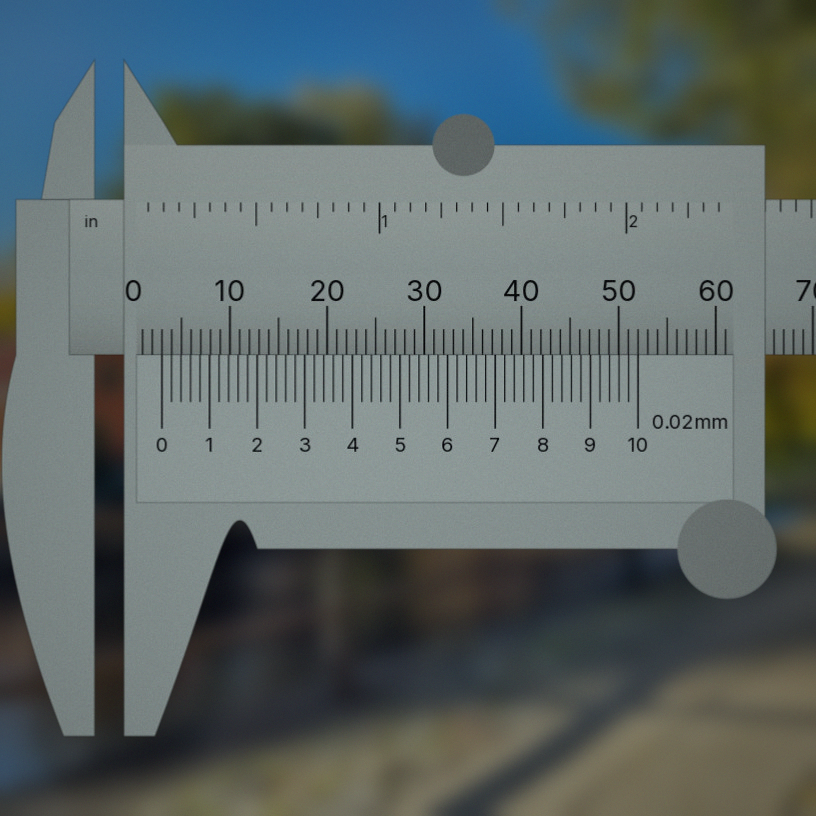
3.0 (mm)
